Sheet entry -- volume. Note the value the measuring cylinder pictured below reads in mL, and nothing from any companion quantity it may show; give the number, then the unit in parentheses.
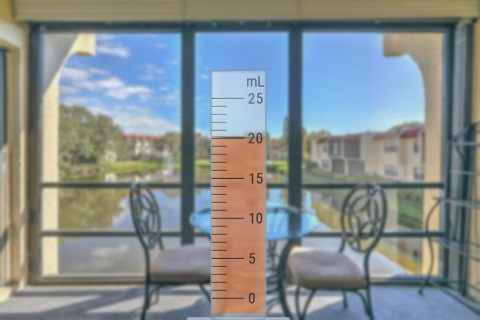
20 (mL)
